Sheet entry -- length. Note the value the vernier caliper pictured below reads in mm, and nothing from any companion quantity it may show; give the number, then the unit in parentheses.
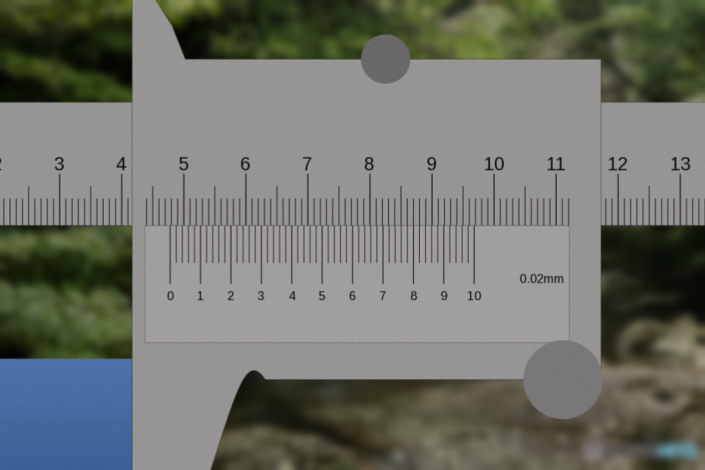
47.8 (mm)
